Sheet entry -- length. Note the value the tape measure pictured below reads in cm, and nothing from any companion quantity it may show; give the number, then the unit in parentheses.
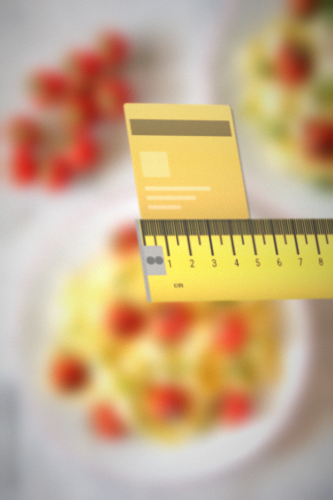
5 (cm)
